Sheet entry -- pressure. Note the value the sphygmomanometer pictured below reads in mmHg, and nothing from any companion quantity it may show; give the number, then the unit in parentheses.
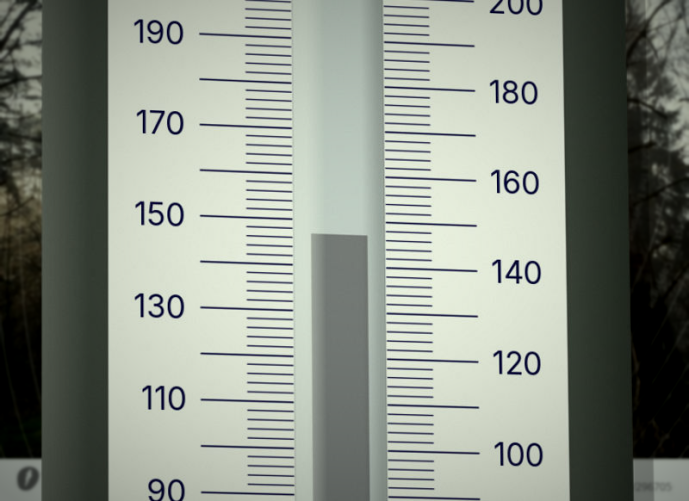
147 (mmHg)
